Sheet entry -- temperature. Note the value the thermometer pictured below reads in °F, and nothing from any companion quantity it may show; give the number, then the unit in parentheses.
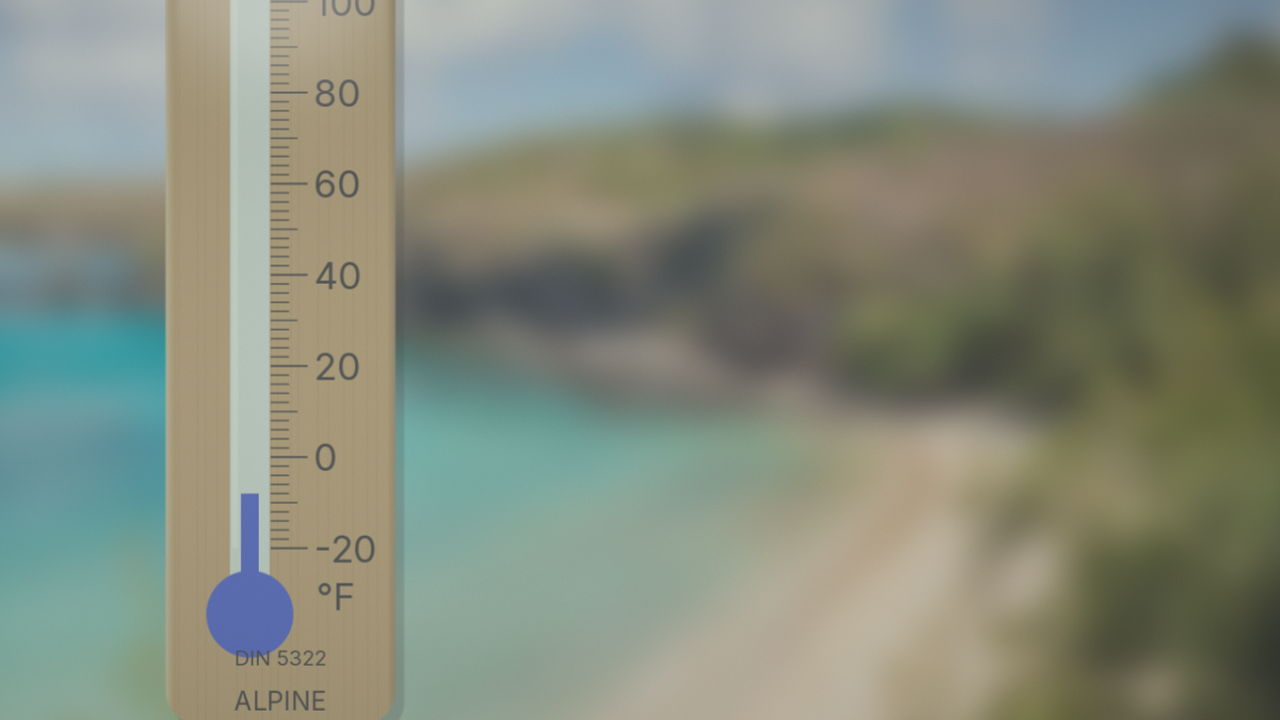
-8 (°F)
